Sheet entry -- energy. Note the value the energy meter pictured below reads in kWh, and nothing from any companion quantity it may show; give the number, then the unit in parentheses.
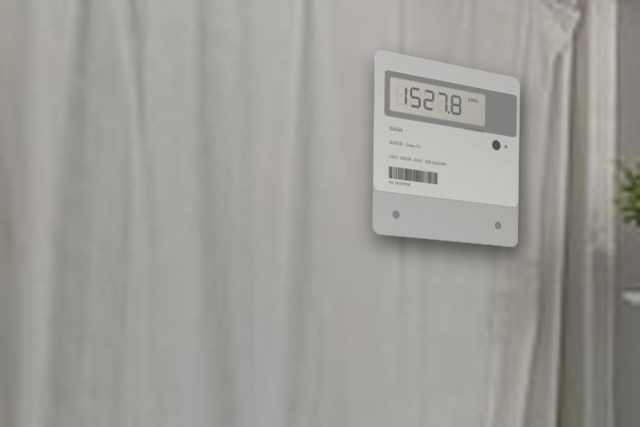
1527.8 (kWh)
